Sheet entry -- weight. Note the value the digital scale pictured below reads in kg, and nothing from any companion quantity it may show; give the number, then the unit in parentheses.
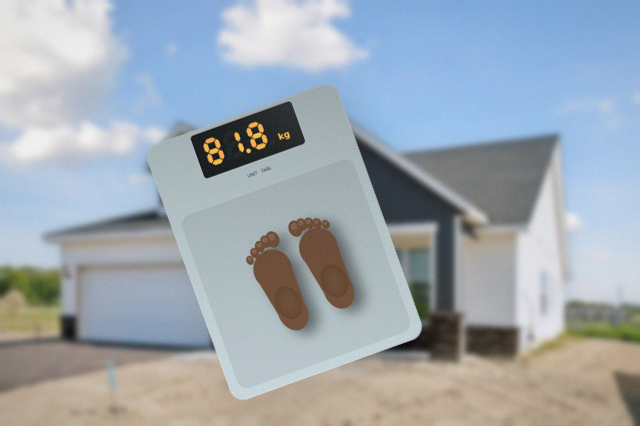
81.8 (kg)
